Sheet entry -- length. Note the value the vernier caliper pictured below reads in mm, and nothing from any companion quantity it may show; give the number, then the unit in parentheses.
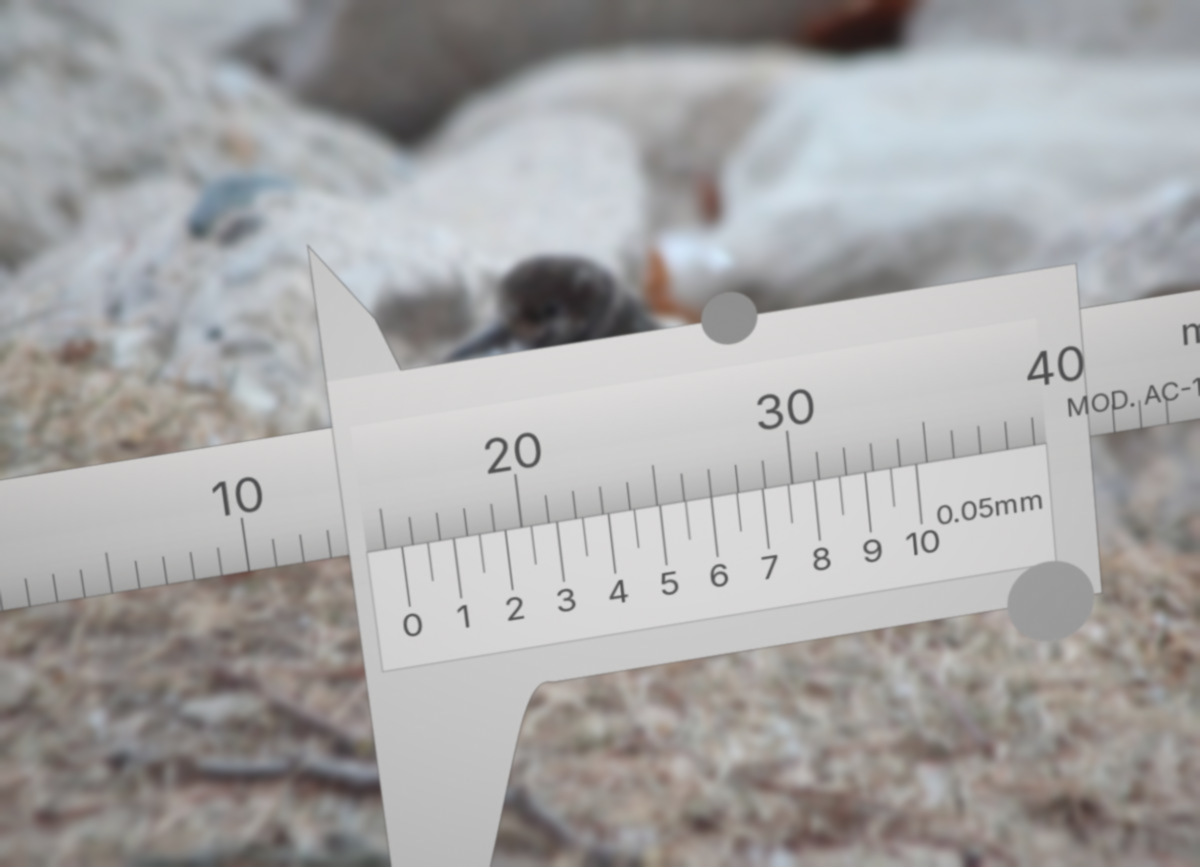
15.6 (mm)
